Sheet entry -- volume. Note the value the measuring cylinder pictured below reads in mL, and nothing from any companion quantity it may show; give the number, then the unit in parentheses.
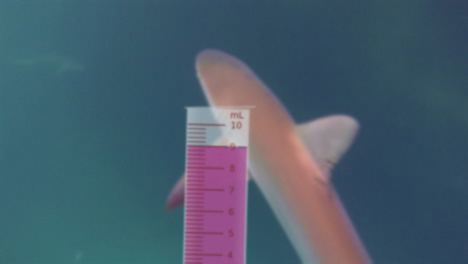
9 (mL)
